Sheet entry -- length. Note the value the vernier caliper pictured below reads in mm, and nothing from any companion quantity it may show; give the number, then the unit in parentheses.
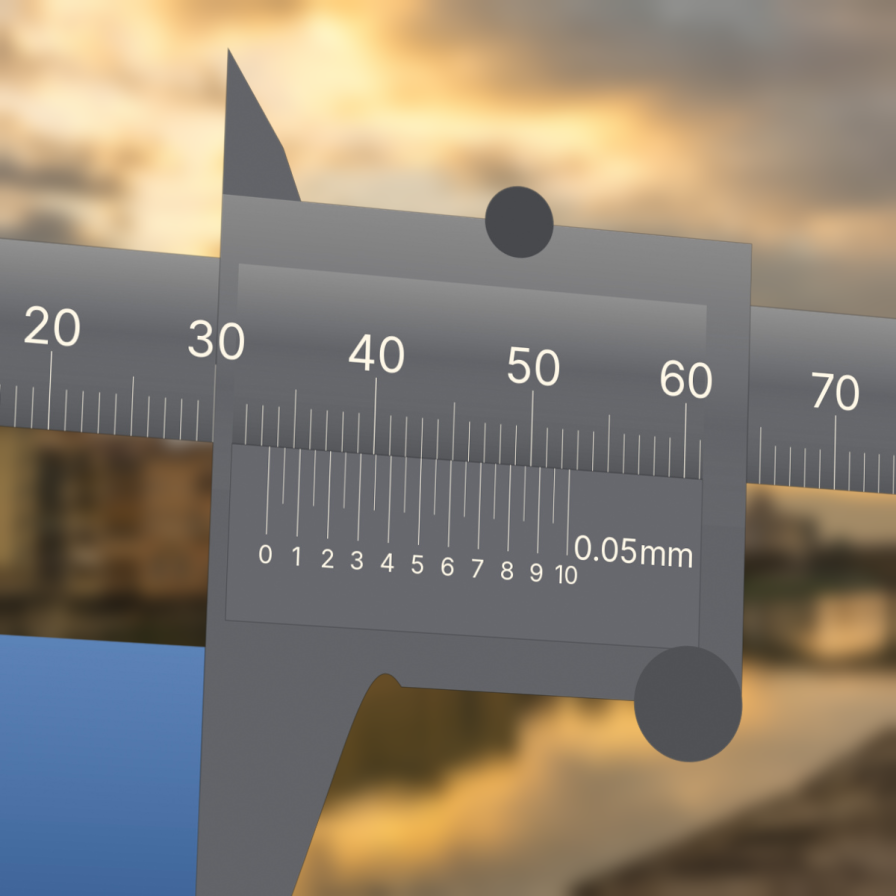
33.5 (mm)
